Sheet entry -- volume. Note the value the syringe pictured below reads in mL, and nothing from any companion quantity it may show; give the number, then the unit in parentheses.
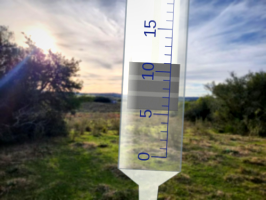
5.5 (mL)
